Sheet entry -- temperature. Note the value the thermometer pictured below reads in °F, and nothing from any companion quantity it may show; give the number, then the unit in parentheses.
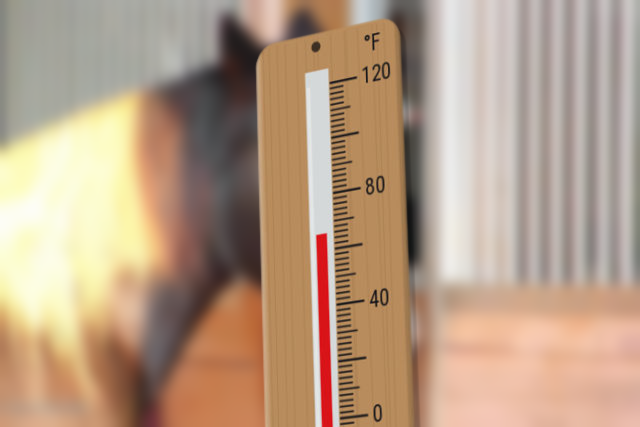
66 (°F)
